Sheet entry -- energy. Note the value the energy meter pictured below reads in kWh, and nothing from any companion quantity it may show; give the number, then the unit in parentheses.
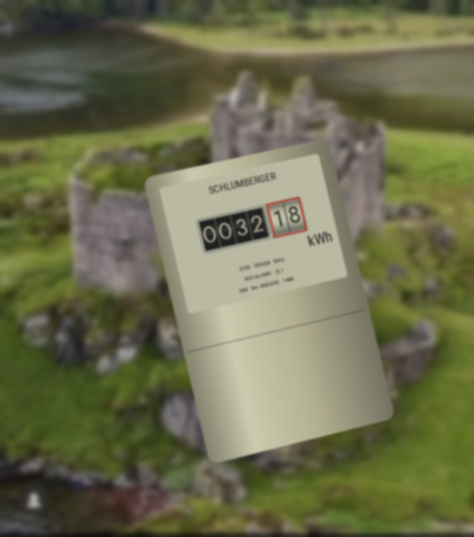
32.18 (kWh)
